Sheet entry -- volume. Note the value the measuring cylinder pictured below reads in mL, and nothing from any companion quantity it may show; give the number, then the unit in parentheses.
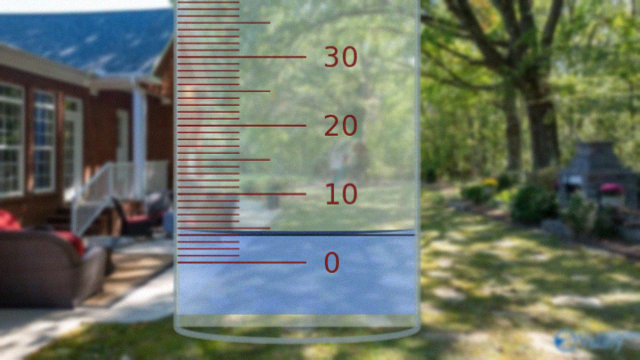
4 (mL)
